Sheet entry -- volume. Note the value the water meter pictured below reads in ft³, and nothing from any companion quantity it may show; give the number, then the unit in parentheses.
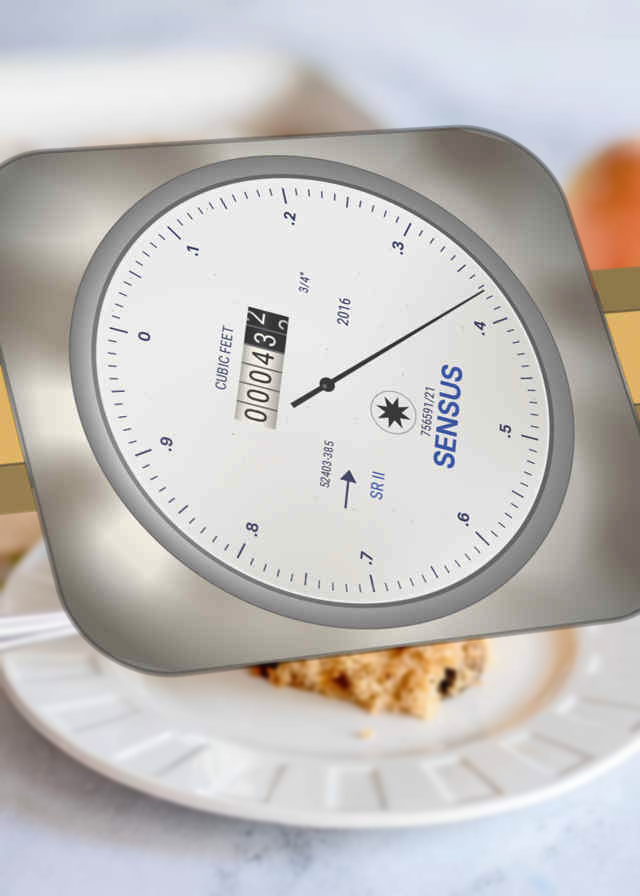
432.37 (ft³)
